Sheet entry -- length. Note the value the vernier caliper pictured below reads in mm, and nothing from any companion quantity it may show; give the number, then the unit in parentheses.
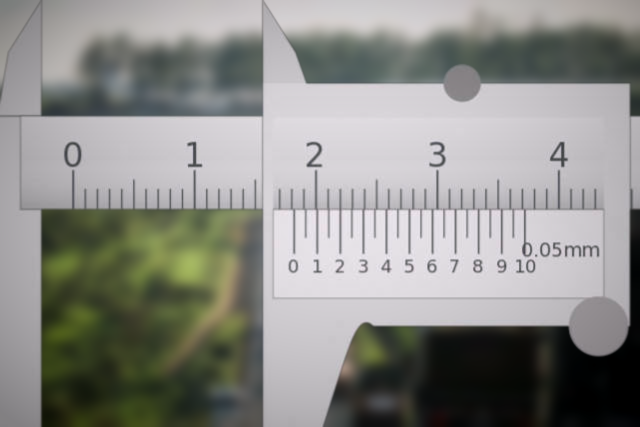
18.2 (mm)
